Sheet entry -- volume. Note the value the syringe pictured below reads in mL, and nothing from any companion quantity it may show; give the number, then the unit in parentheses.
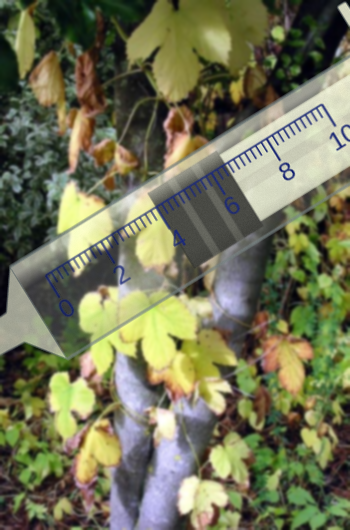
4 (mL)
